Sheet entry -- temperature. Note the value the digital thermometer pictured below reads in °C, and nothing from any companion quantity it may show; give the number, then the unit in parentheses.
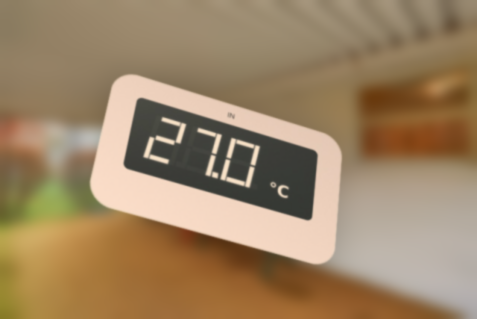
27.0 (°C)
